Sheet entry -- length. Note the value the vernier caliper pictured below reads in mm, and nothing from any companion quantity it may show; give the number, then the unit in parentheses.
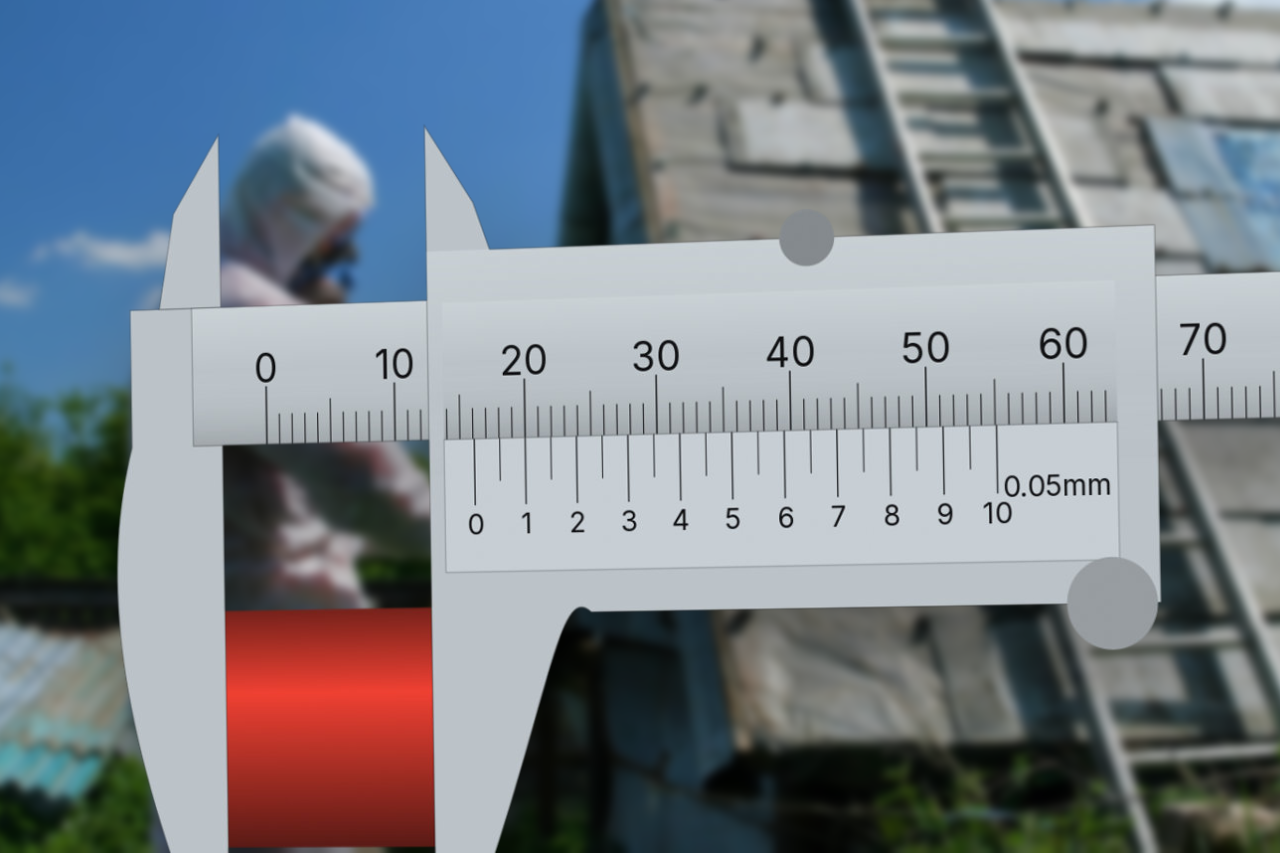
16.1 (mm)
